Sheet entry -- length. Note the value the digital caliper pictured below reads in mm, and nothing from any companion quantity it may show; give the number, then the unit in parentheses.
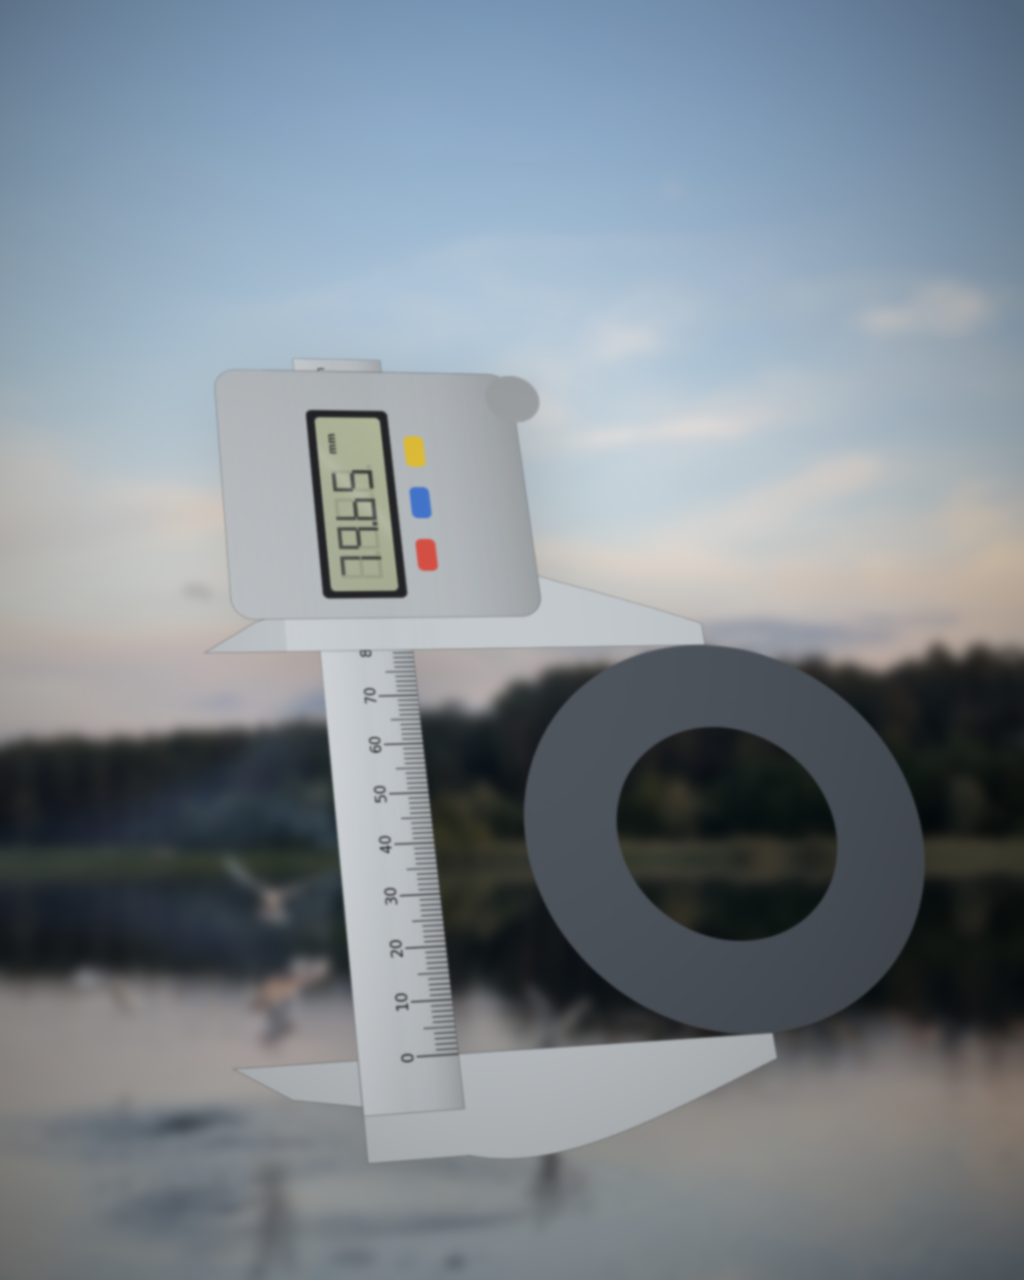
79.65 (mm)
